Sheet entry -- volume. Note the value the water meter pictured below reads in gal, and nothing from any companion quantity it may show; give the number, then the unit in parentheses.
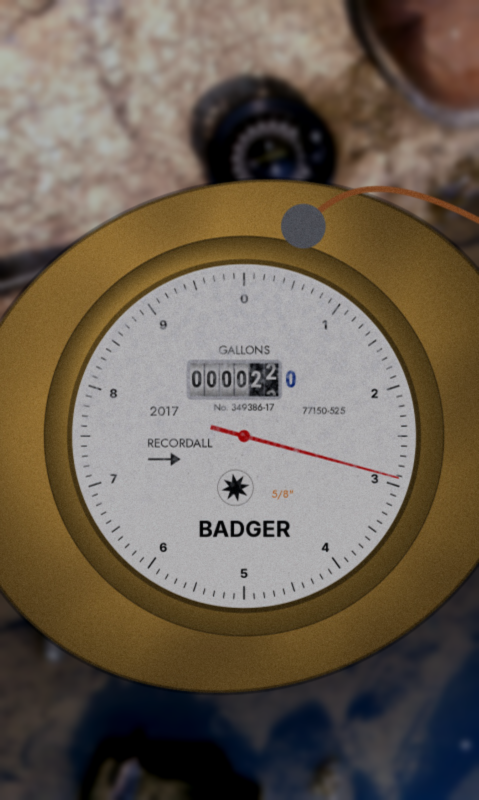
222.9 (gal)
